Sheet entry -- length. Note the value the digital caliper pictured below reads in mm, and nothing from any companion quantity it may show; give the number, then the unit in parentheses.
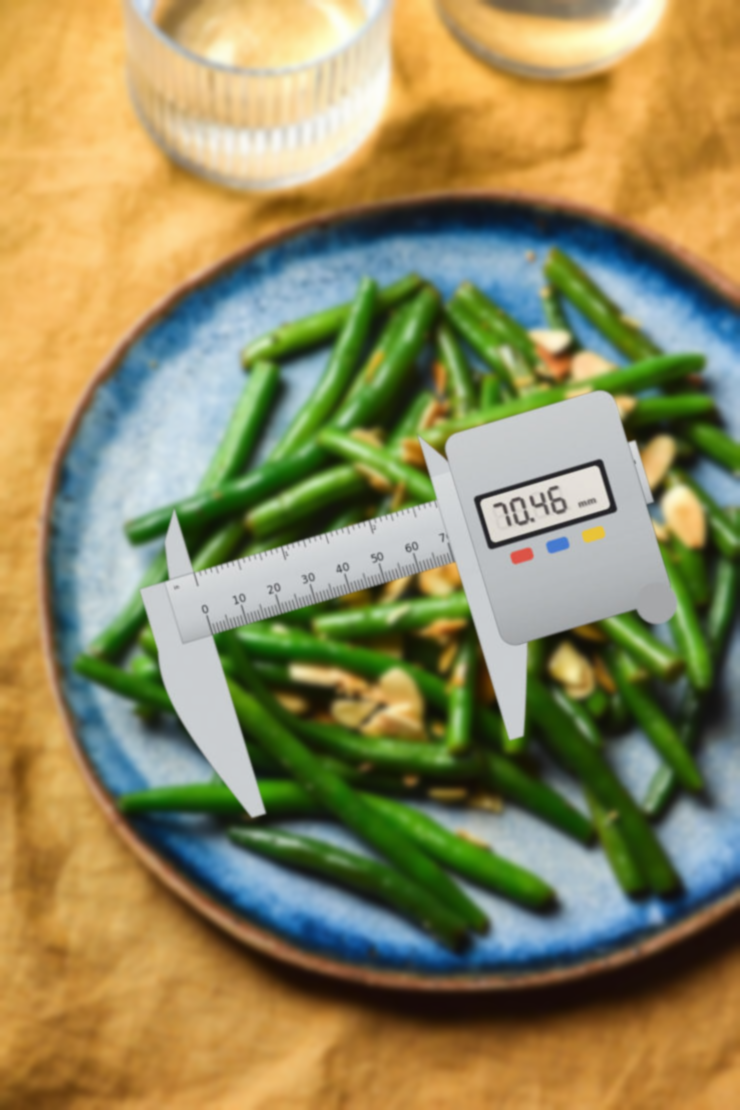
70.46 (mm)
